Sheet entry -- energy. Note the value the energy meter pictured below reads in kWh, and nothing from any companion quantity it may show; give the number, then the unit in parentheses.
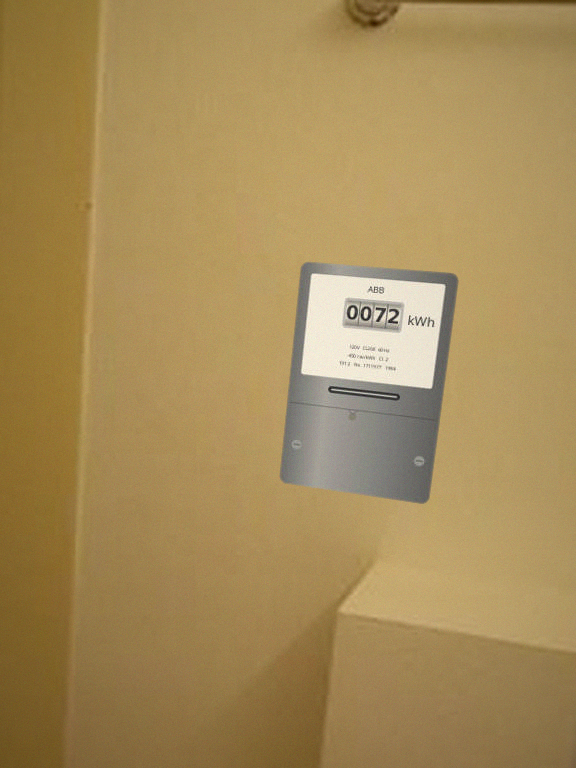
72 (kWh)
